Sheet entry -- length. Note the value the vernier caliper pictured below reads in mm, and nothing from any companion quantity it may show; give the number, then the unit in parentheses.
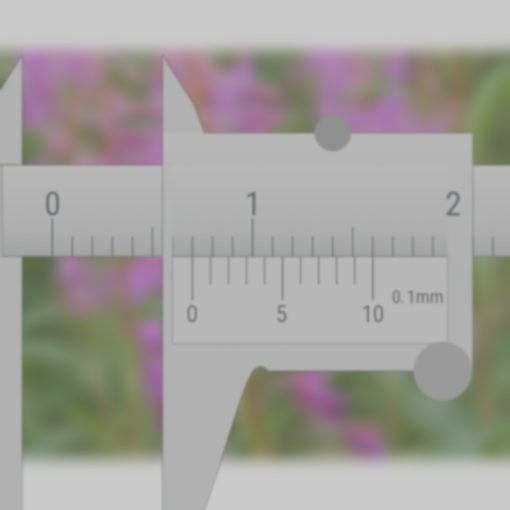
7.0 (mm)
